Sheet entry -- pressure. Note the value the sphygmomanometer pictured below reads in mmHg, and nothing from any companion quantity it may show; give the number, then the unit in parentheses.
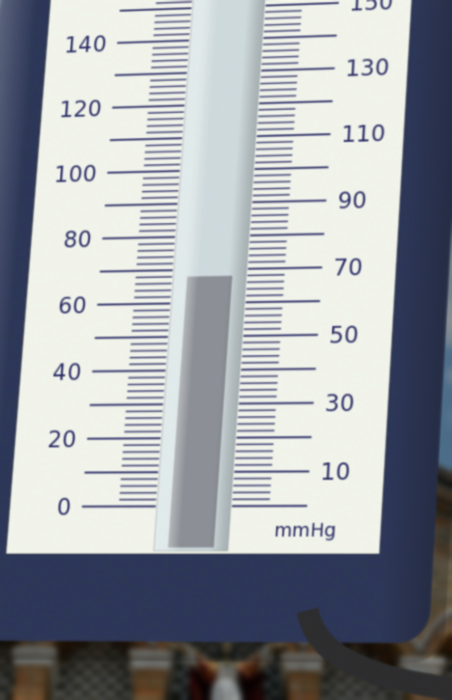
68 (mmHg)
